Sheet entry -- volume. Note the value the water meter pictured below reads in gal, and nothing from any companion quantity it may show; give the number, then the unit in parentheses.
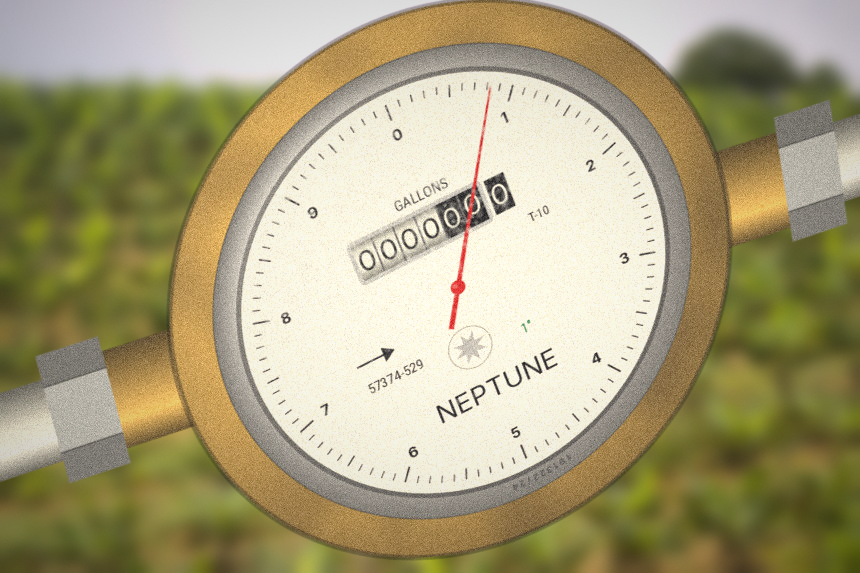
0.8 (gal)
